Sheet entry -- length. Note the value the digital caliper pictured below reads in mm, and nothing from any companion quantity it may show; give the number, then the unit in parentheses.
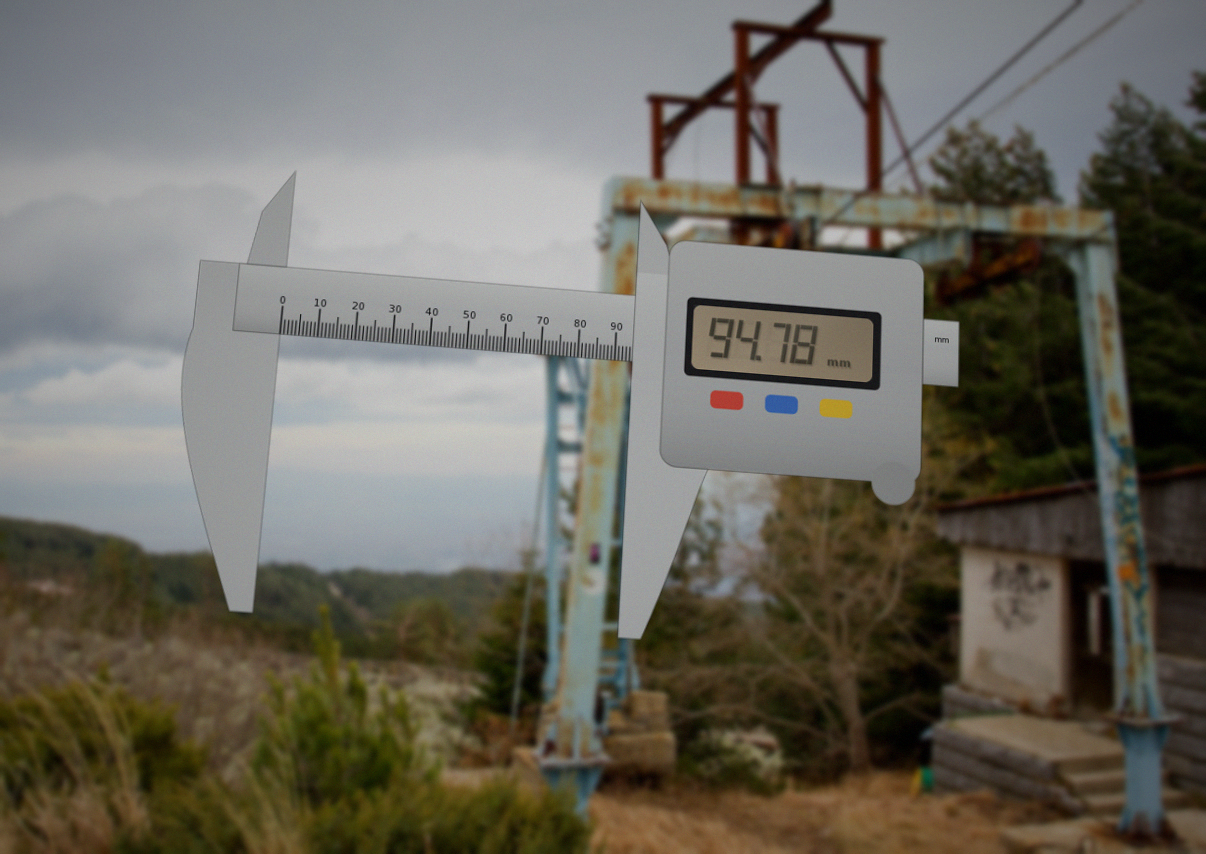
94.78 (mm)
